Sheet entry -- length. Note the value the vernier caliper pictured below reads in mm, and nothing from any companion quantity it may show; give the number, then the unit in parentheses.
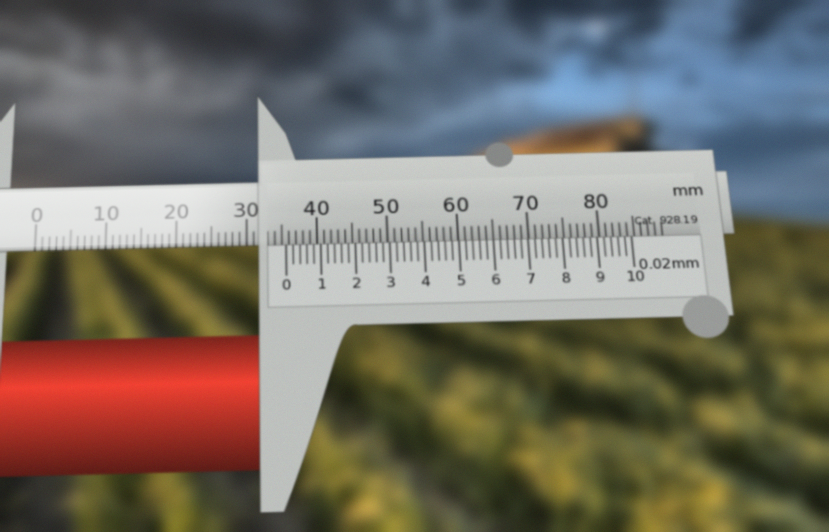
35.6 (mm)
